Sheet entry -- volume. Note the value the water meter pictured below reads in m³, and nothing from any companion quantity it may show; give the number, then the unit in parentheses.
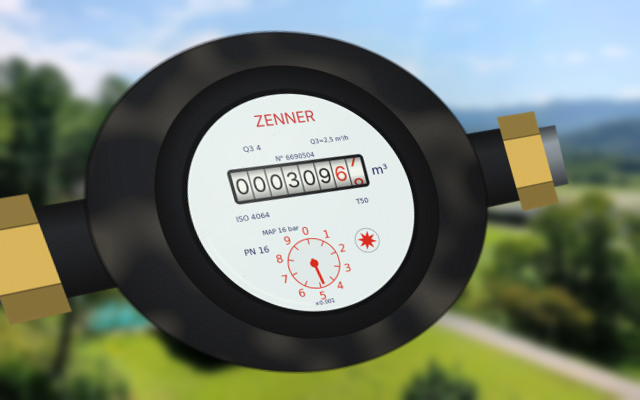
309.674 (m³)
